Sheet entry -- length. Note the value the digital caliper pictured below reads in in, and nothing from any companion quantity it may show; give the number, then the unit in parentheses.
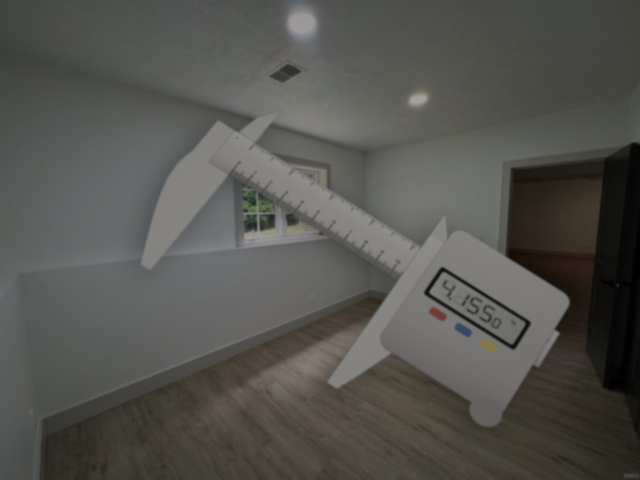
4.1550 (in)
